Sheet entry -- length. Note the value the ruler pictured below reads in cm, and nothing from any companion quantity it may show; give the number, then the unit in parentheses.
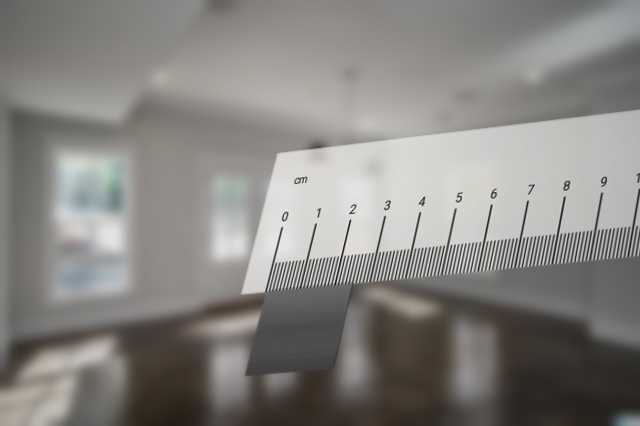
2.5 (cm)
